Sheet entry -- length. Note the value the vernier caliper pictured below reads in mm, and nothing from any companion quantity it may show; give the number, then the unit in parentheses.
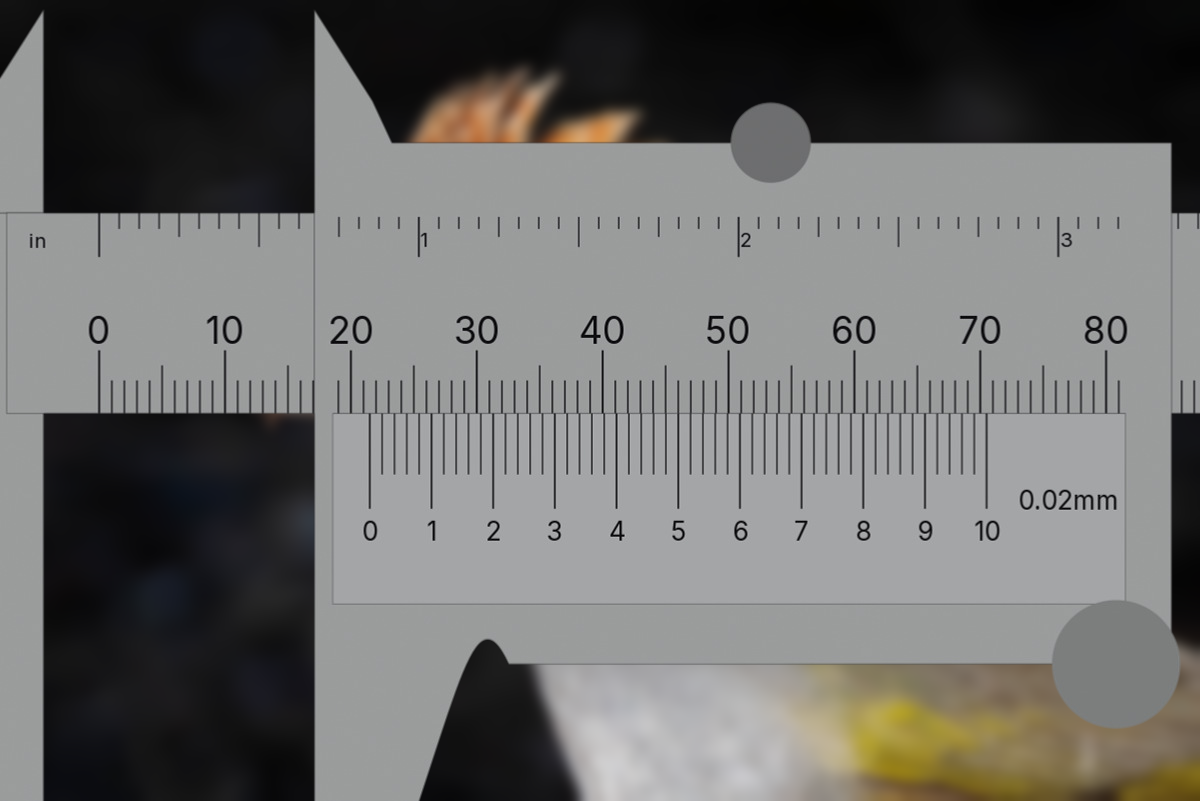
21.5 (mm)
